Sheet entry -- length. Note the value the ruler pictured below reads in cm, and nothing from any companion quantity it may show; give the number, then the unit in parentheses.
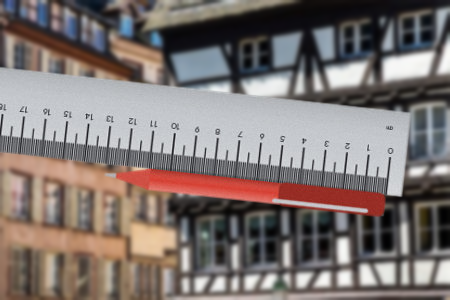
13 (cm)
